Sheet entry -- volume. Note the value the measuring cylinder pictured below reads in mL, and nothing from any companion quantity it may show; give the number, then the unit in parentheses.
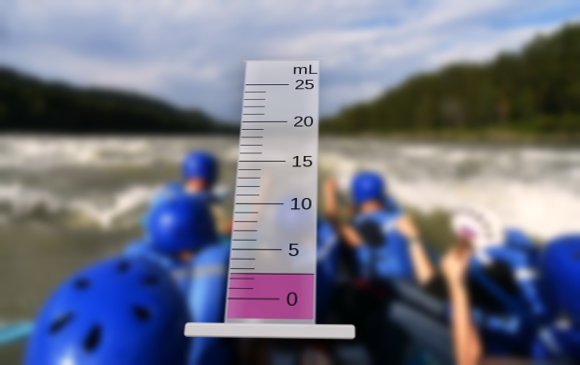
2.5 (mL)
